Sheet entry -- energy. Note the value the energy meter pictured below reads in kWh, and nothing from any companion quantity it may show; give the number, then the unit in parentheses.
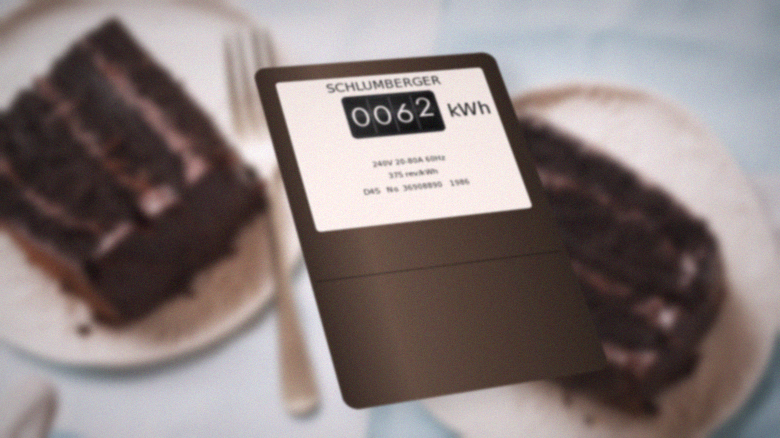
62 (kWh)
